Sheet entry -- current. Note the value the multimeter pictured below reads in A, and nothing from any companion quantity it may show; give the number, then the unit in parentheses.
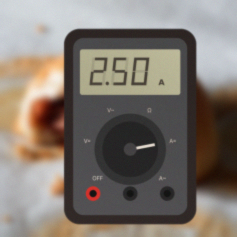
2.50 (A)
